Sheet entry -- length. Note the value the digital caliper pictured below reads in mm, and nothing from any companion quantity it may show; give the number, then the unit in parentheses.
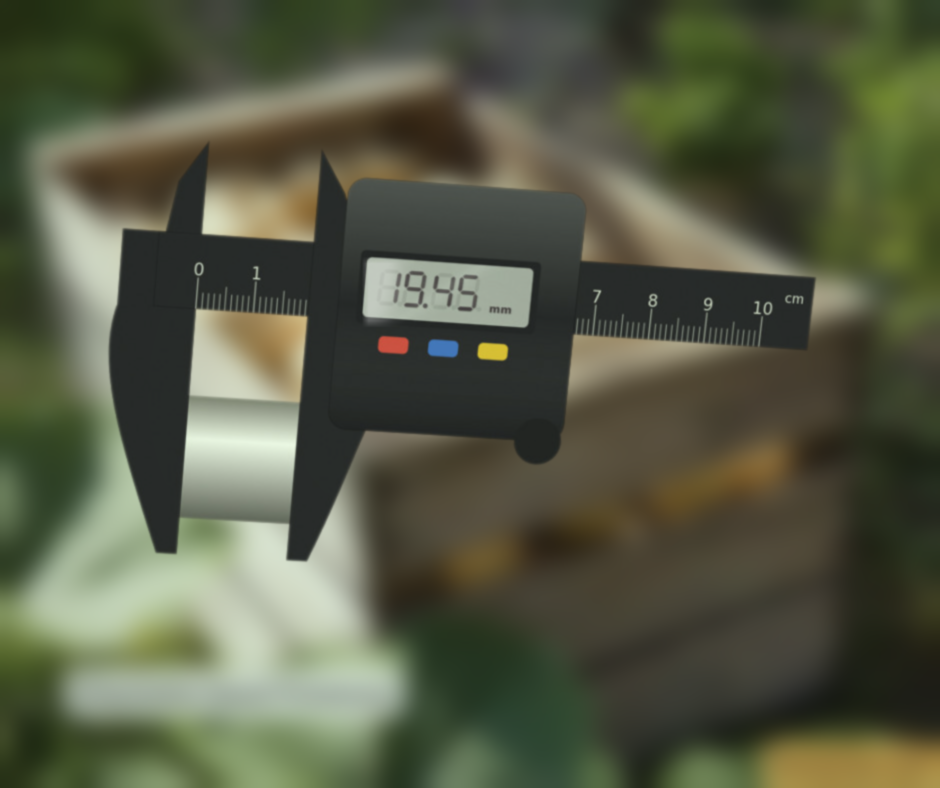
19.45 (mm)
